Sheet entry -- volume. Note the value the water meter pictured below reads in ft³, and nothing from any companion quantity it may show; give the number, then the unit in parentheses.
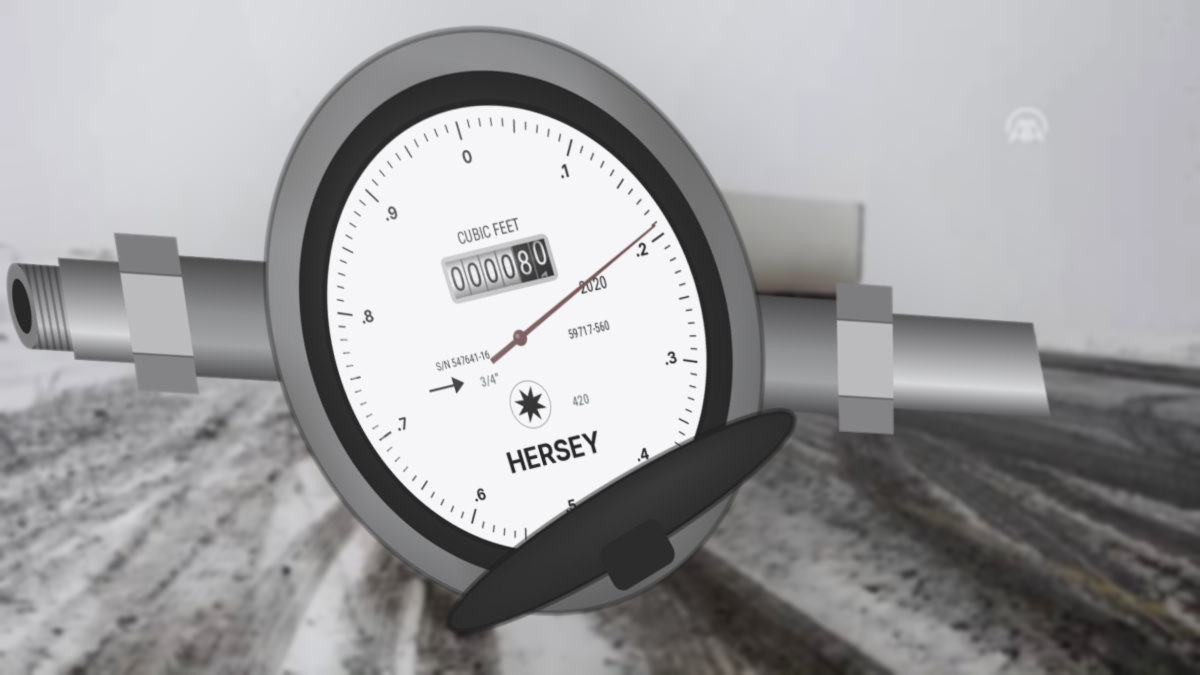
80.19 (ft³)
